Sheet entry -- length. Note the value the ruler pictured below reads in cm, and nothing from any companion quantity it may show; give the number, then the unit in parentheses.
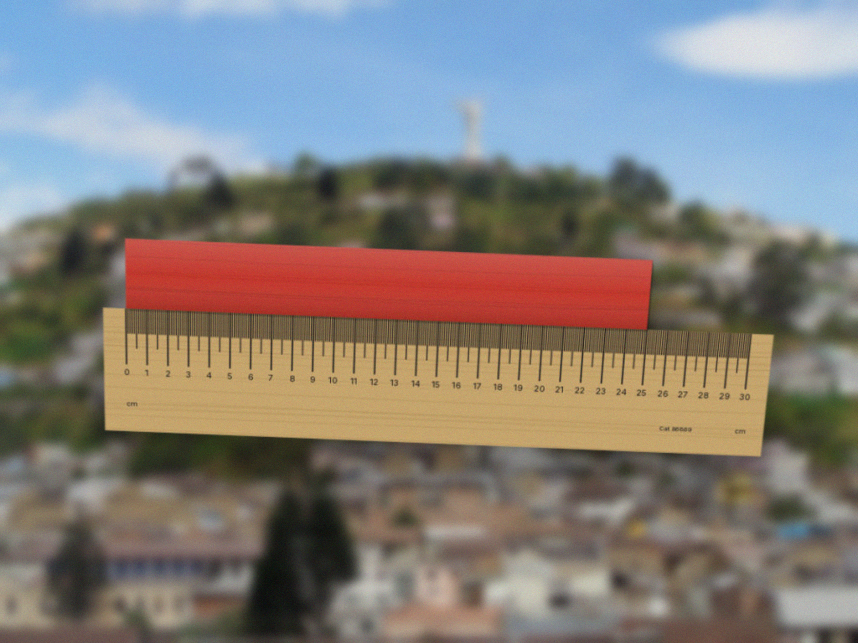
25 (cm)
